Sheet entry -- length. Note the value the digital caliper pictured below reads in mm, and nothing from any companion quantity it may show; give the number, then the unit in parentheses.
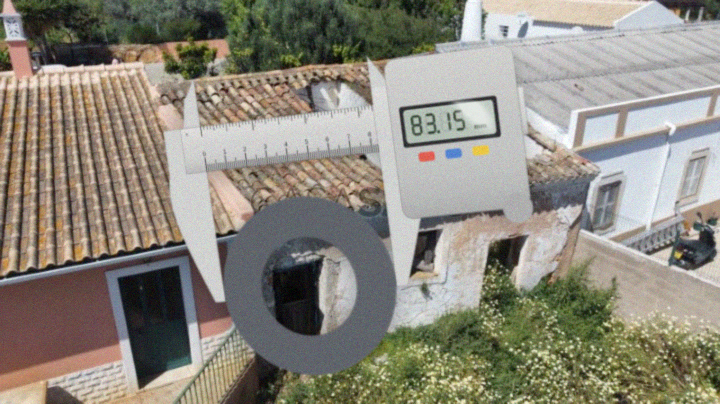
83.15 (mm)
